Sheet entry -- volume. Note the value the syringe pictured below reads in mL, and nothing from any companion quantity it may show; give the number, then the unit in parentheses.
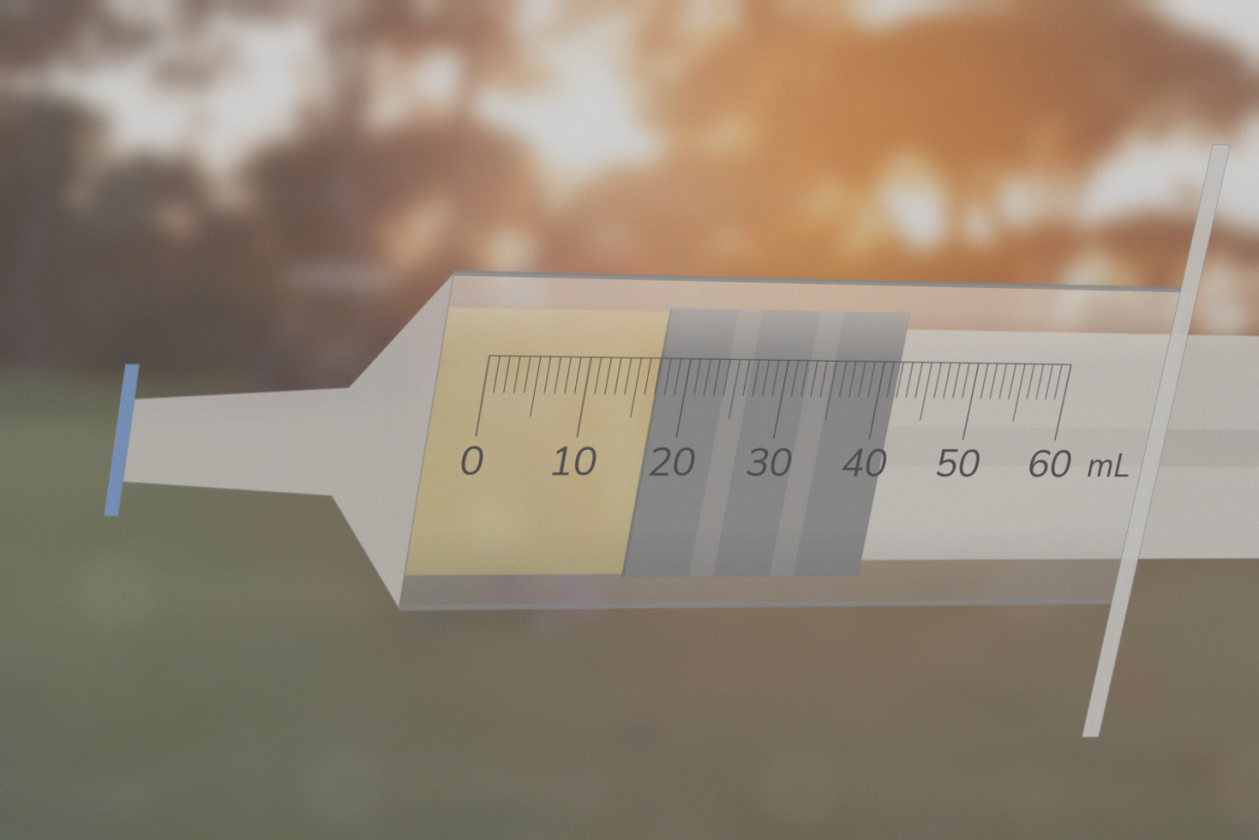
17 (mL)
